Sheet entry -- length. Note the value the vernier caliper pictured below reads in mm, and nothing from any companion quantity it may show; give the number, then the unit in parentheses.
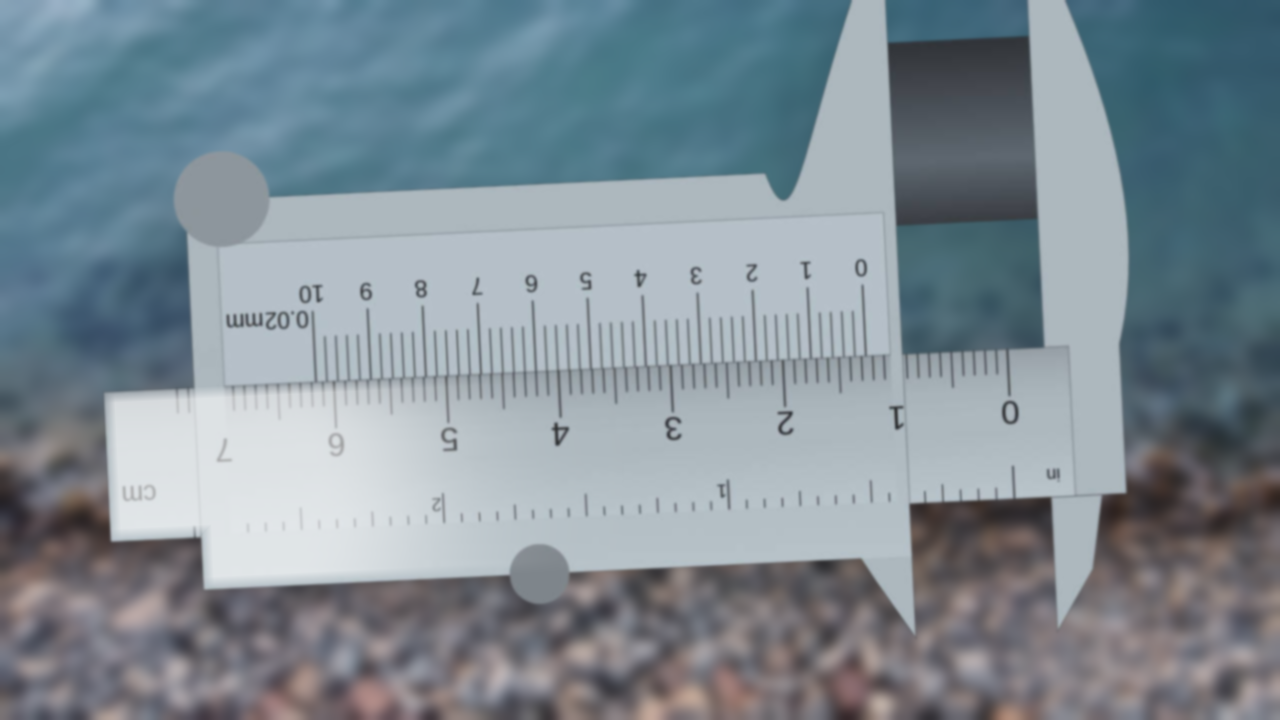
12.6 (mm)
